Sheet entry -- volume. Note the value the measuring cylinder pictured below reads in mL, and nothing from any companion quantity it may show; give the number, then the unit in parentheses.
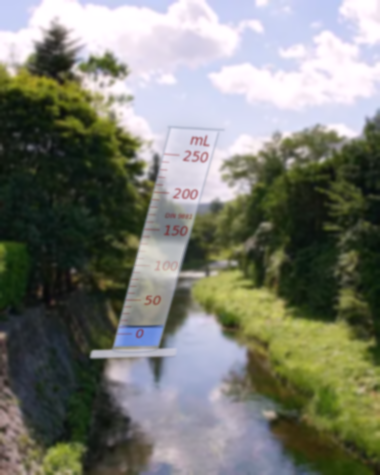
10 (mL)
